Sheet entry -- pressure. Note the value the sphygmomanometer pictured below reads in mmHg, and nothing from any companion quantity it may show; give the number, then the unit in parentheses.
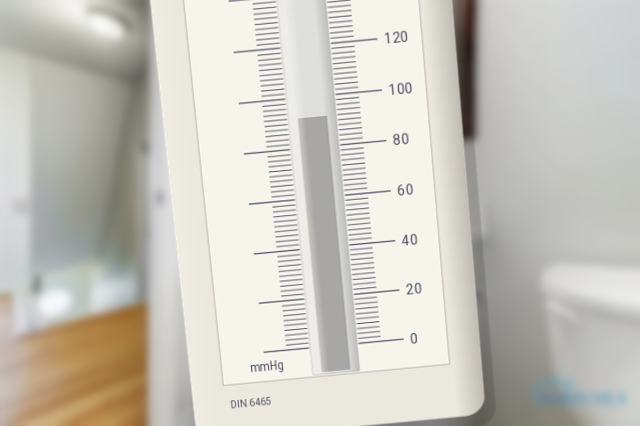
92 (mmHg)
